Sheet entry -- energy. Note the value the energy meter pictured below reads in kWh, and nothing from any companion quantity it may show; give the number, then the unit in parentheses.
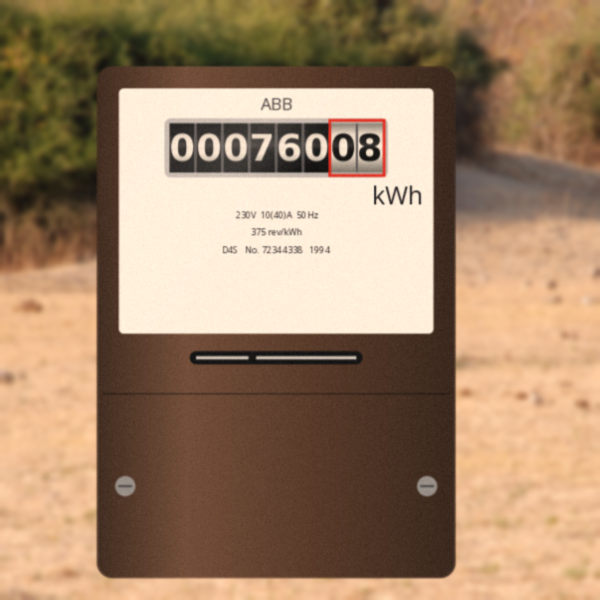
760.08 (kWh)
